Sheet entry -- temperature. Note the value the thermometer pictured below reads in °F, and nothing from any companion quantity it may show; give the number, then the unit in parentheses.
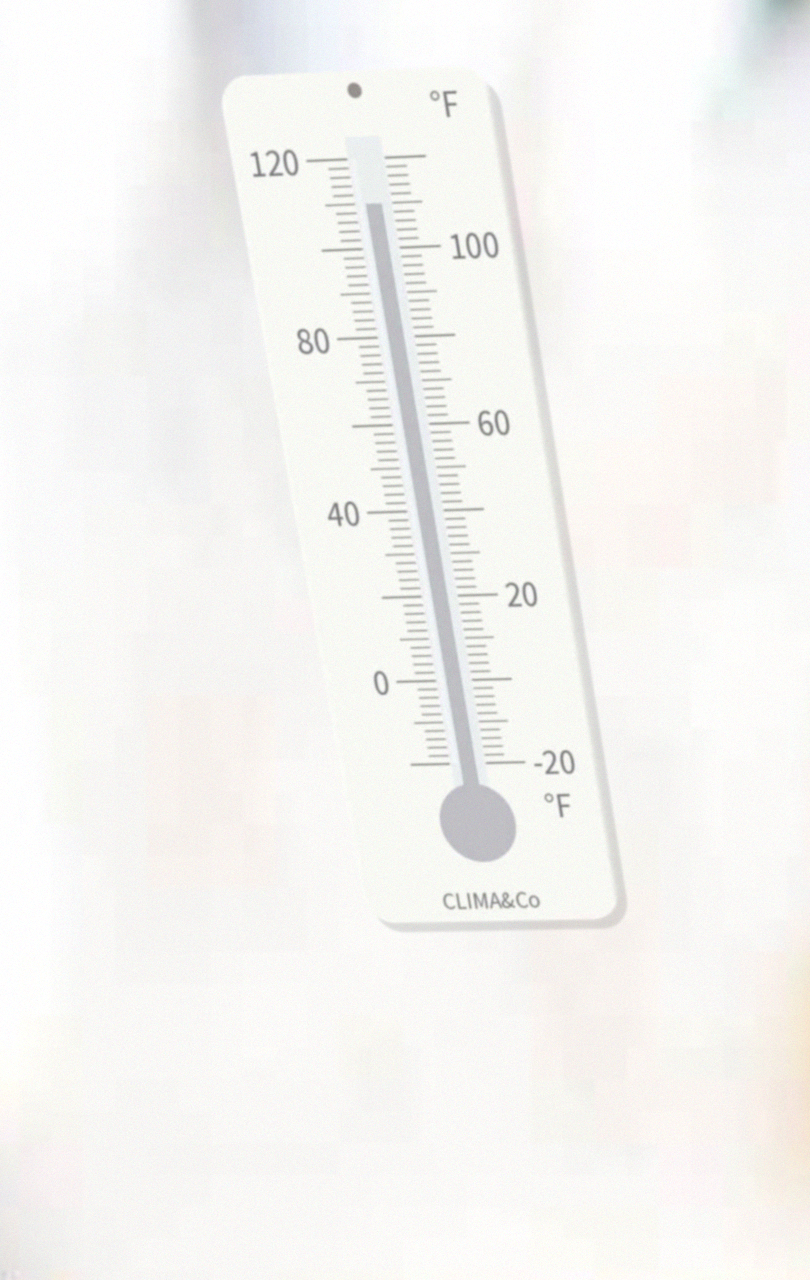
110 (°F)
